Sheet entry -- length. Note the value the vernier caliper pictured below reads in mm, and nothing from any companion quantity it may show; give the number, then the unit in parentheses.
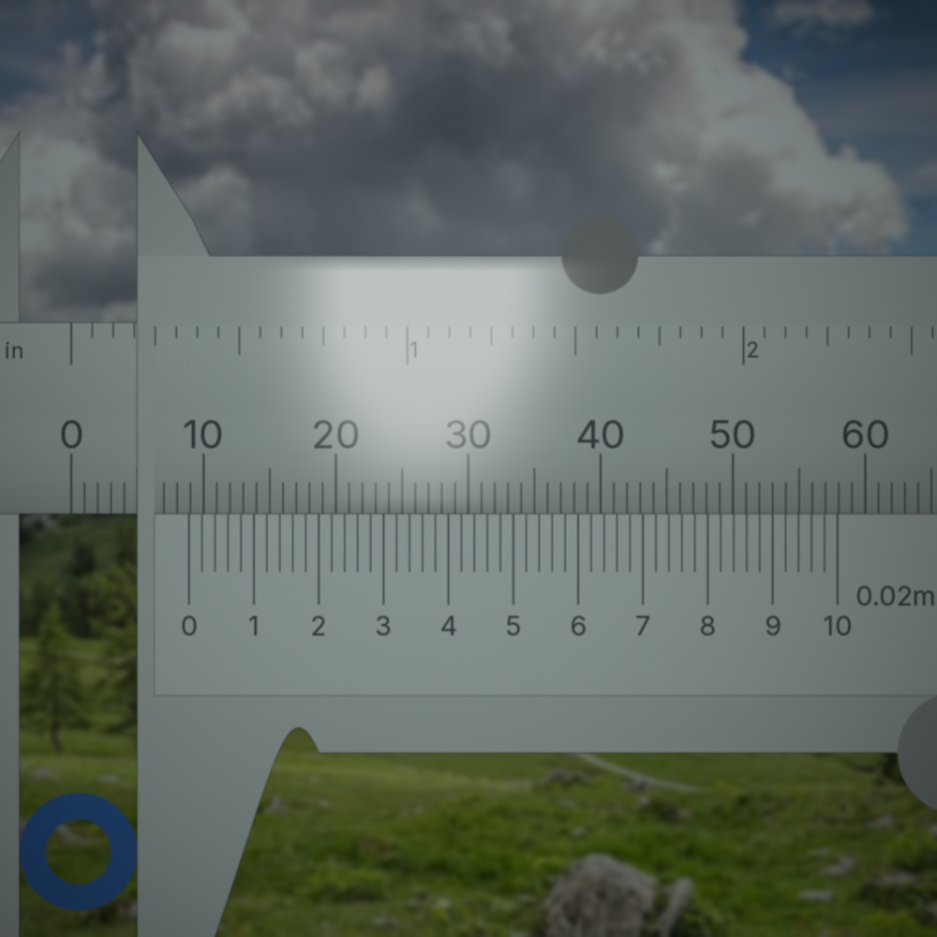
8.9 (mm)
